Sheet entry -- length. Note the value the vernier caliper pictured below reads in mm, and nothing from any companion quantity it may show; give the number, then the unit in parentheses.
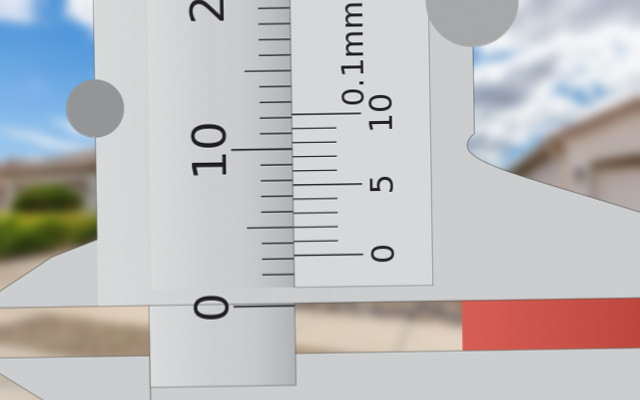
3.2 (mm)
